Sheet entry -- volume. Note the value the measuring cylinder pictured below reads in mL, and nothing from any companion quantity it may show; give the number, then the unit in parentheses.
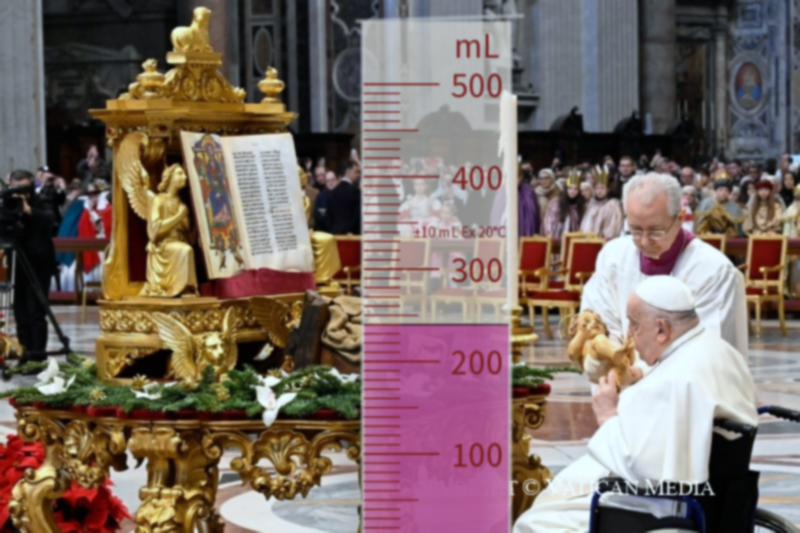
240 (mL)
